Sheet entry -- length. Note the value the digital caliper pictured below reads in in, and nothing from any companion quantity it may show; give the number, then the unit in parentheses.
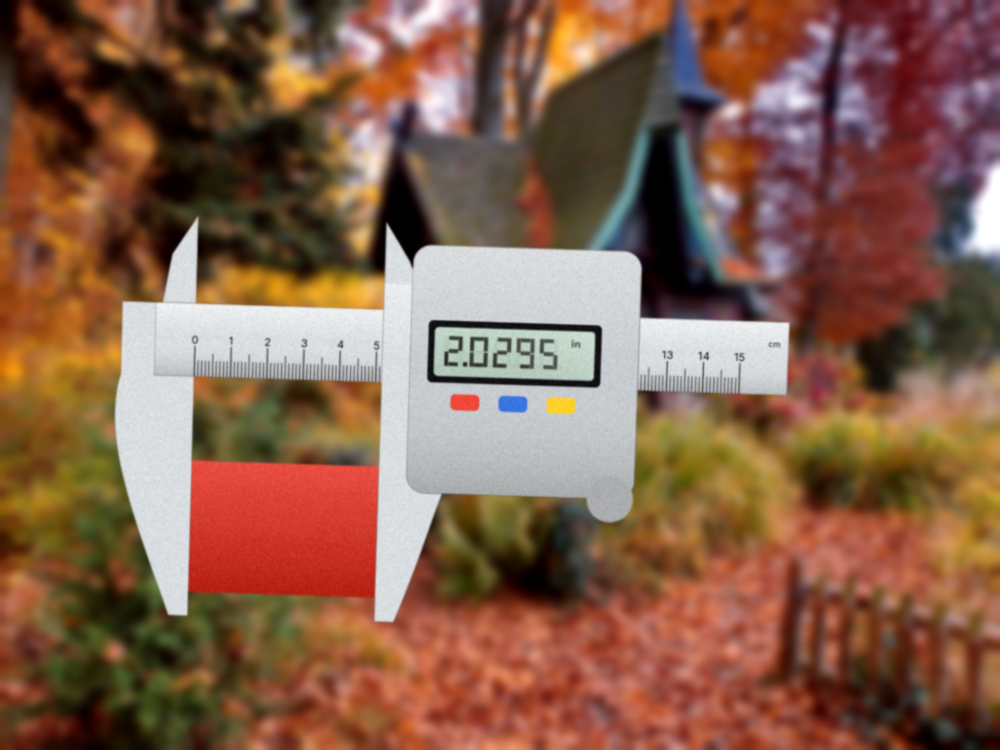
2.0295 (in)
